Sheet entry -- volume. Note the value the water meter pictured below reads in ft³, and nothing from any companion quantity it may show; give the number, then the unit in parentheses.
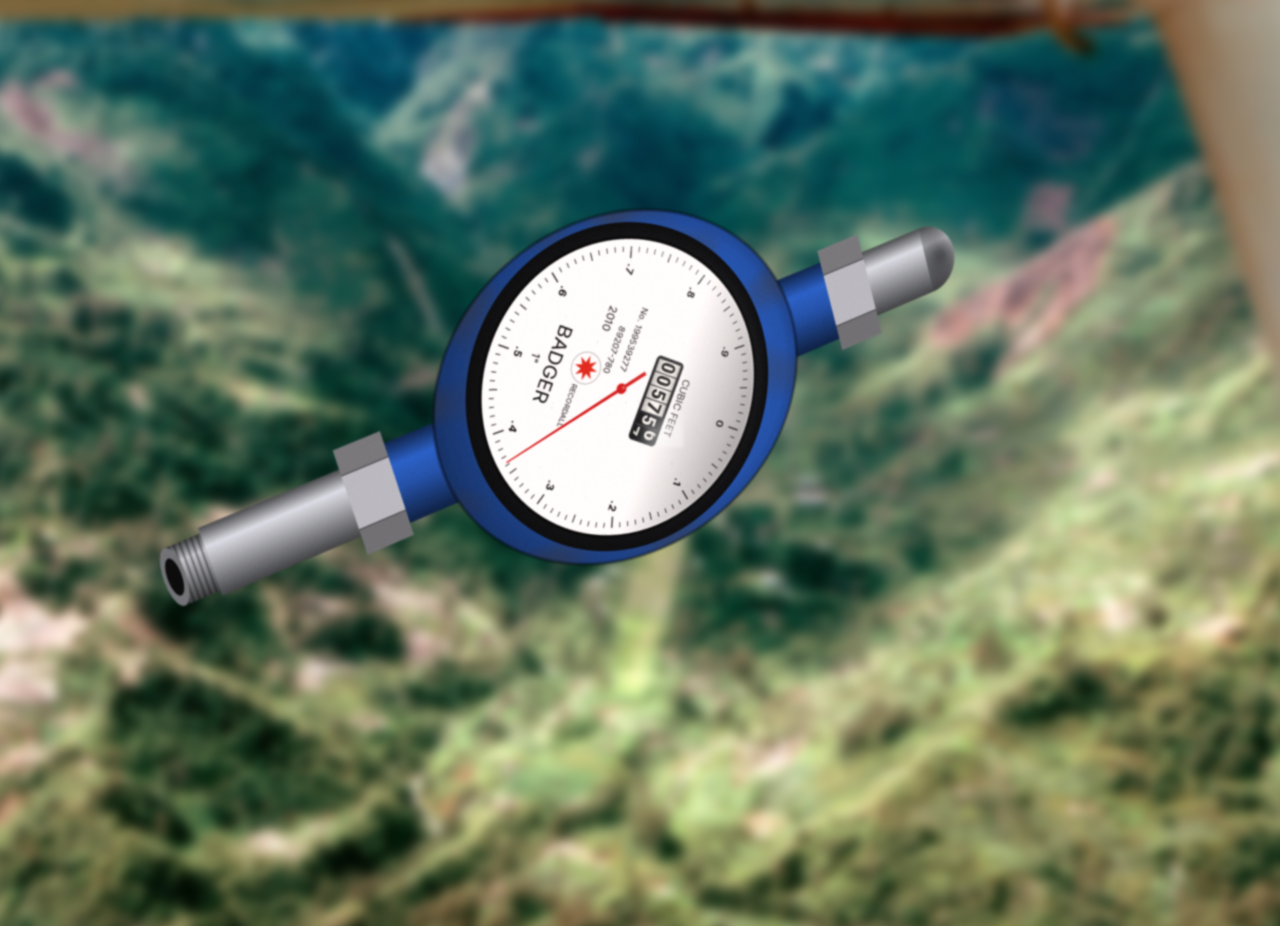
5756.36 (ft³)
